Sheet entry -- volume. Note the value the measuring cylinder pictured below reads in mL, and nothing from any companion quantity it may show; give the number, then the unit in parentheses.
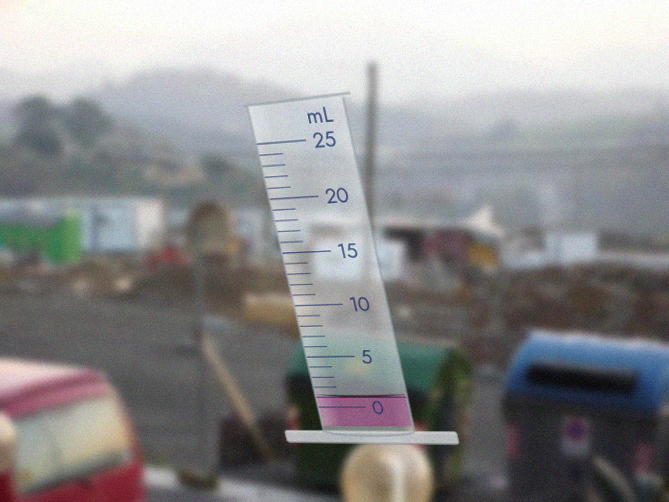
1 (mL)
